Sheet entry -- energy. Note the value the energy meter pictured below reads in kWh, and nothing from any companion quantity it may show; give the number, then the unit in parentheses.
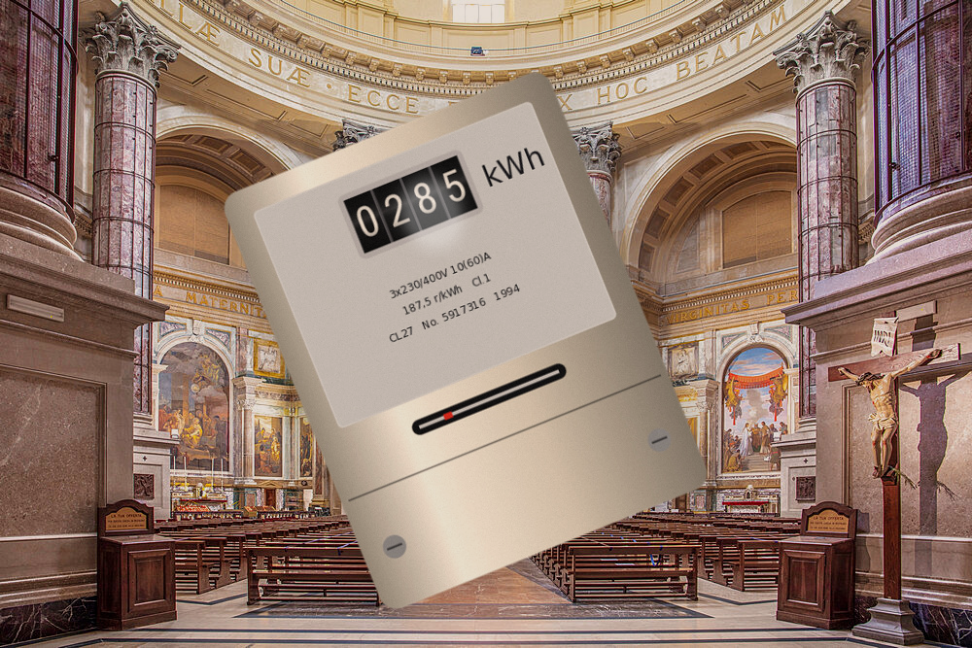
285 (kWh)
